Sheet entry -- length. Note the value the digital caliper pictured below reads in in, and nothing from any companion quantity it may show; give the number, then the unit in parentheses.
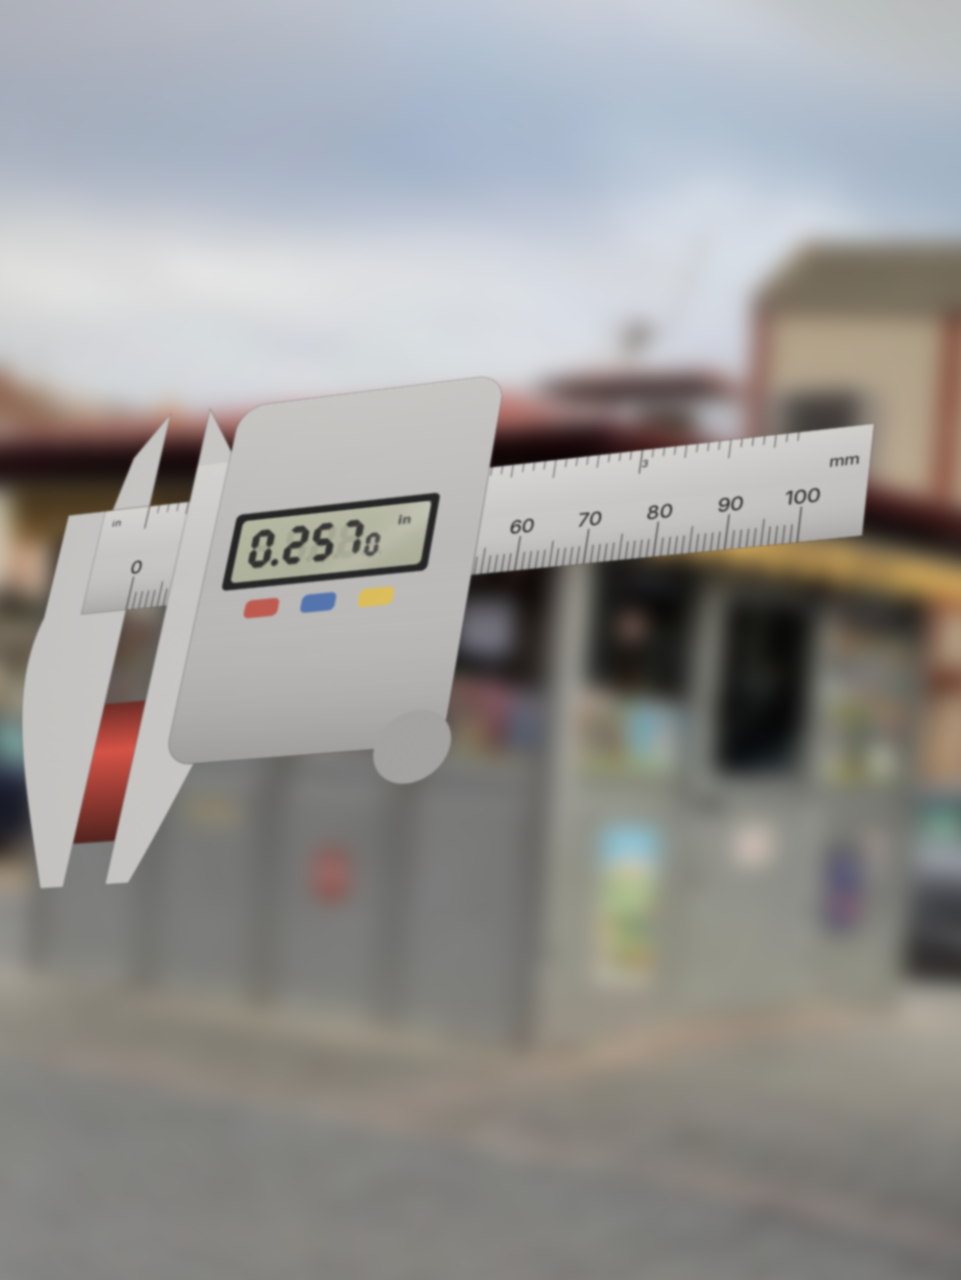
0.2570 (in)
